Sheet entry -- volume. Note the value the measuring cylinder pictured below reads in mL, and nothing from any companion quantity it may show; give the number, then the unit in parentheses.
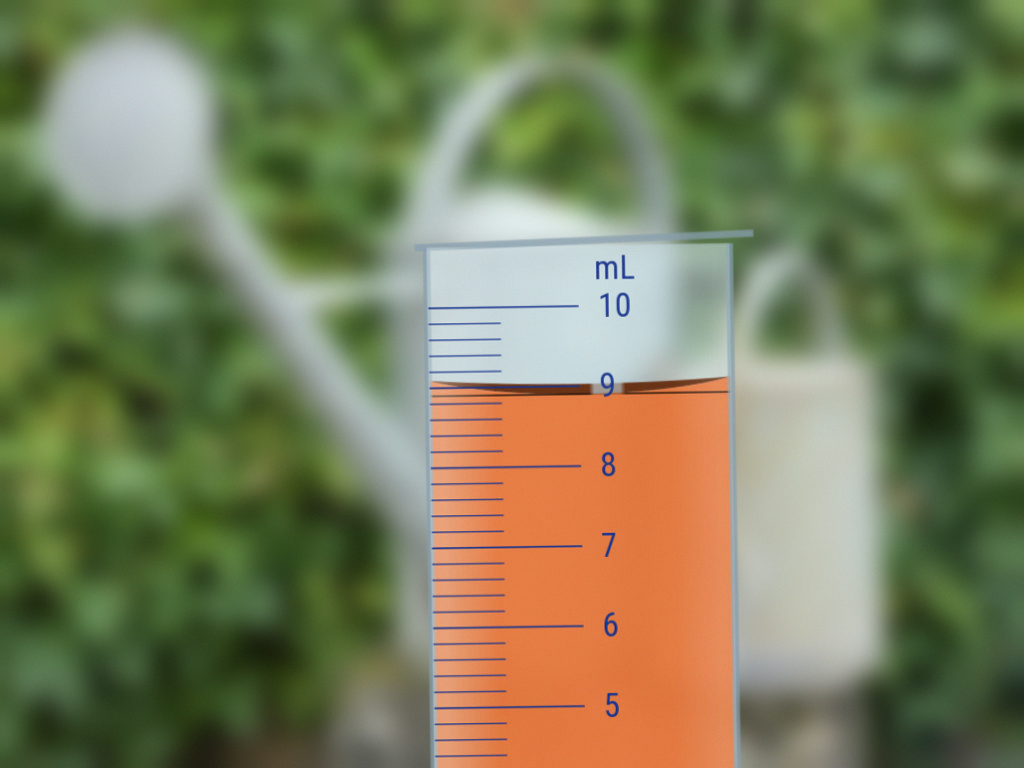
8.9 (mL)
